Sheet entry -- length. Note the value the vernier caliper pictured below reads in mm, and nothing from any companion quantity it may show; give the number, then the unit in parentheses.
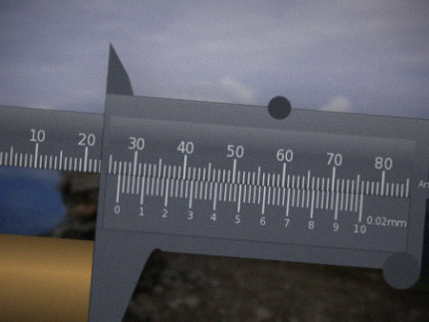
27.0 (mm)
